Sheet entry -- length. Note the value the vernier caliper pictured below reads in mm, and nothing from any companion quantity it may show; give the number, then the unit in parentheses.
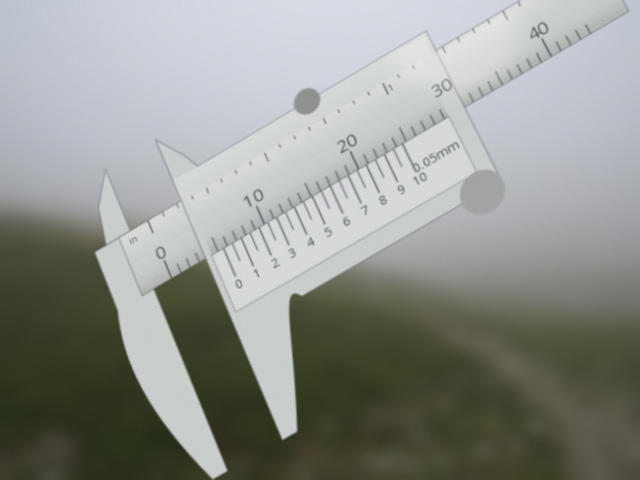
5.6 (mm)
